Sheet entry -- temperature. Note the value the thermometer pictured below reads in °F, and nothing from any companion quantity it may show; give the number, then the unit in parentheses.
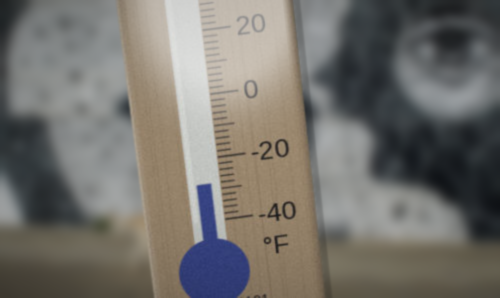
-28 (°F)
